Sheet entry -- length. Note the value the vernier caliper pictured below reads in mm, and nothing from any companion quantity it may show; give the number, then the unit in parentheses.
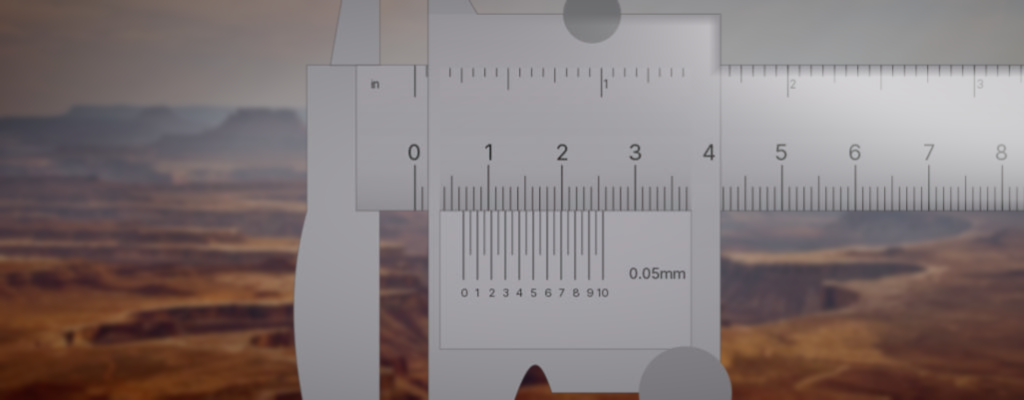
6.6 (mm)
